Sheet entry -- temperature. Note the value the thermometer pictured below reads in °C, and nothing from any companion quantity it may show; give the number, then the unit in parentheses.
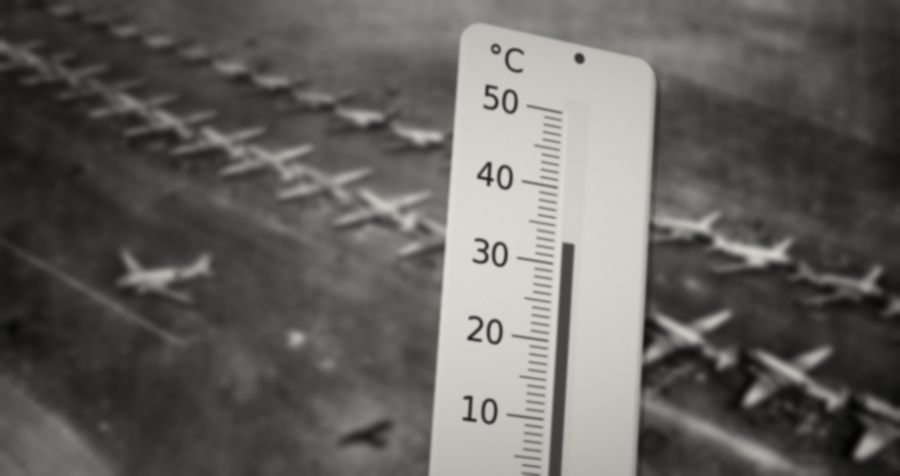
33 (°C)
